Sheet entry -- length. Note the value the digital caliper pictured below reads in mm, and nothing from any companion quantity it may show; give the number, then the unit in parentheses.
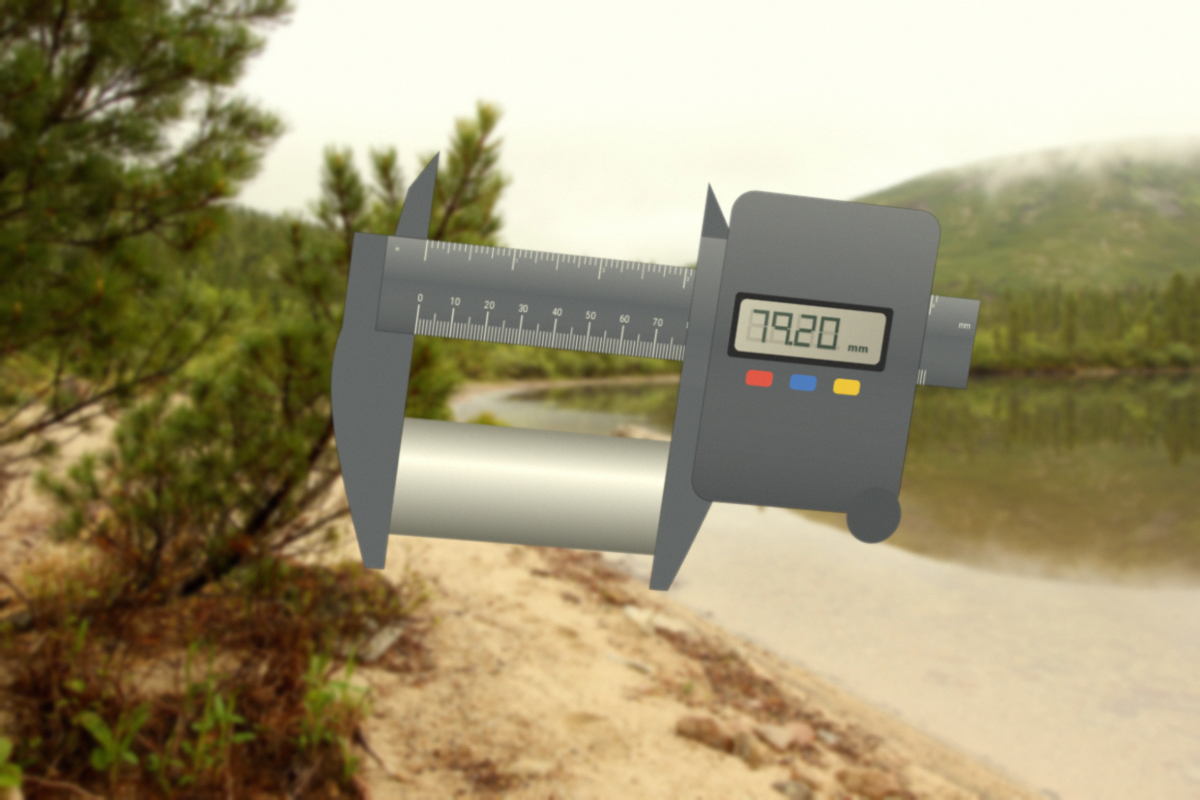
79.20 (mm)
